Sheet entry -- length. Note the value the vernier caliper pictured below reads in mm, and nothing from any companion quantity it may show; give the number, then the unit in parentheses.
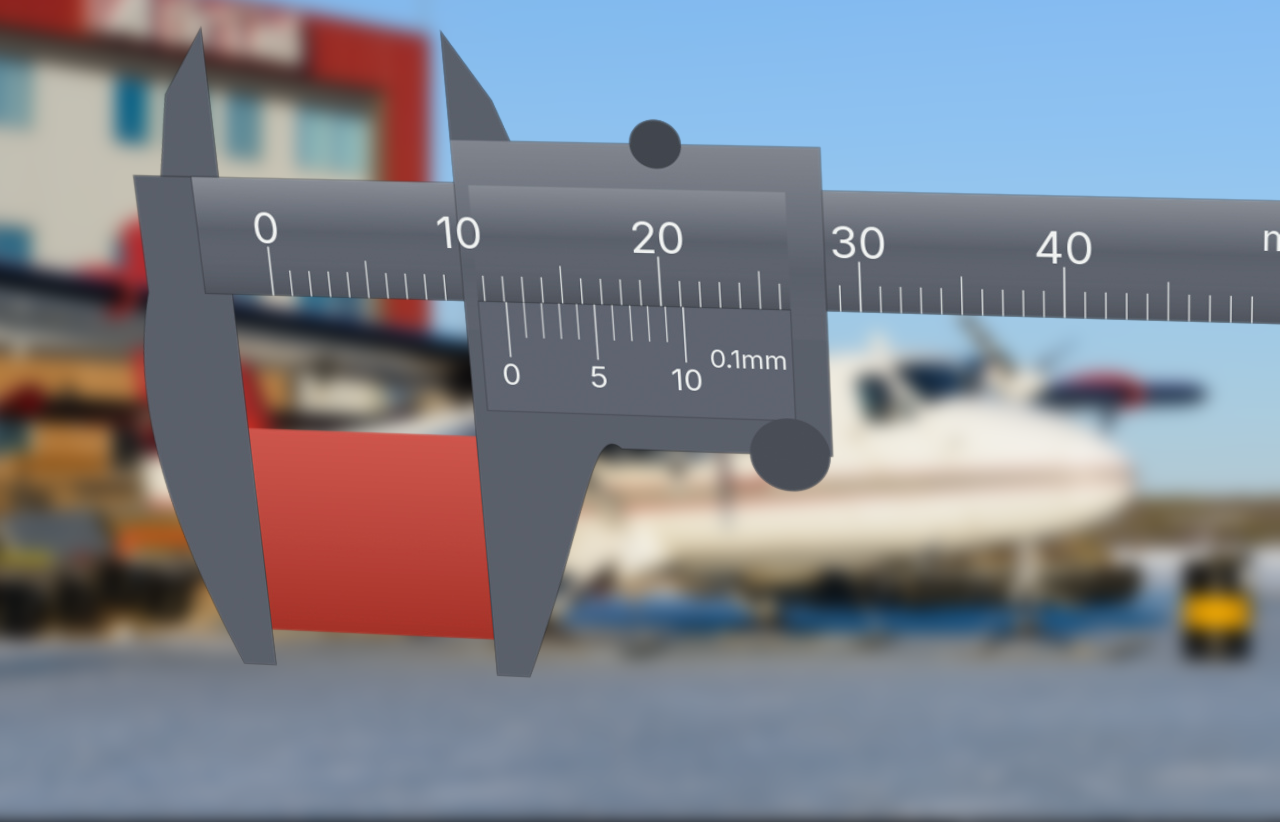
12.1 (mm)
